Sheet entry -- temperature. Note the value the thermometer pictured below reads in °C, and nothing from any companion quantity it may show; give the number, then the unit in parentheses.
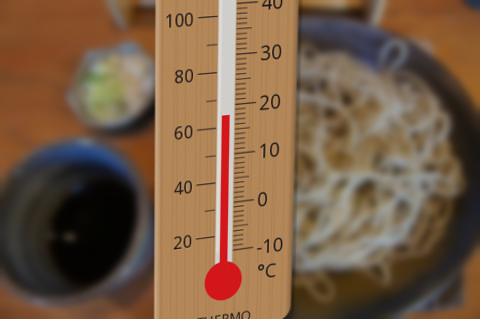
18 (°C)
